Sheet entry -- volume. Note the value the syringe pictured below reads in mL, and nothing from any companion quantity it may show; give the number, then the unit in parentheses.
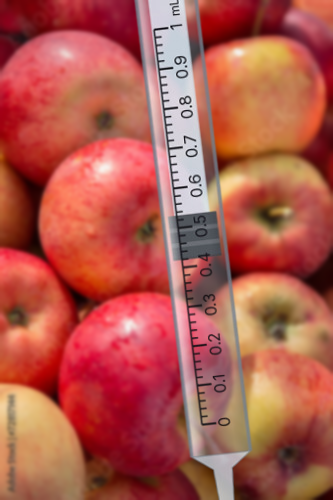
0.42 (mL)
